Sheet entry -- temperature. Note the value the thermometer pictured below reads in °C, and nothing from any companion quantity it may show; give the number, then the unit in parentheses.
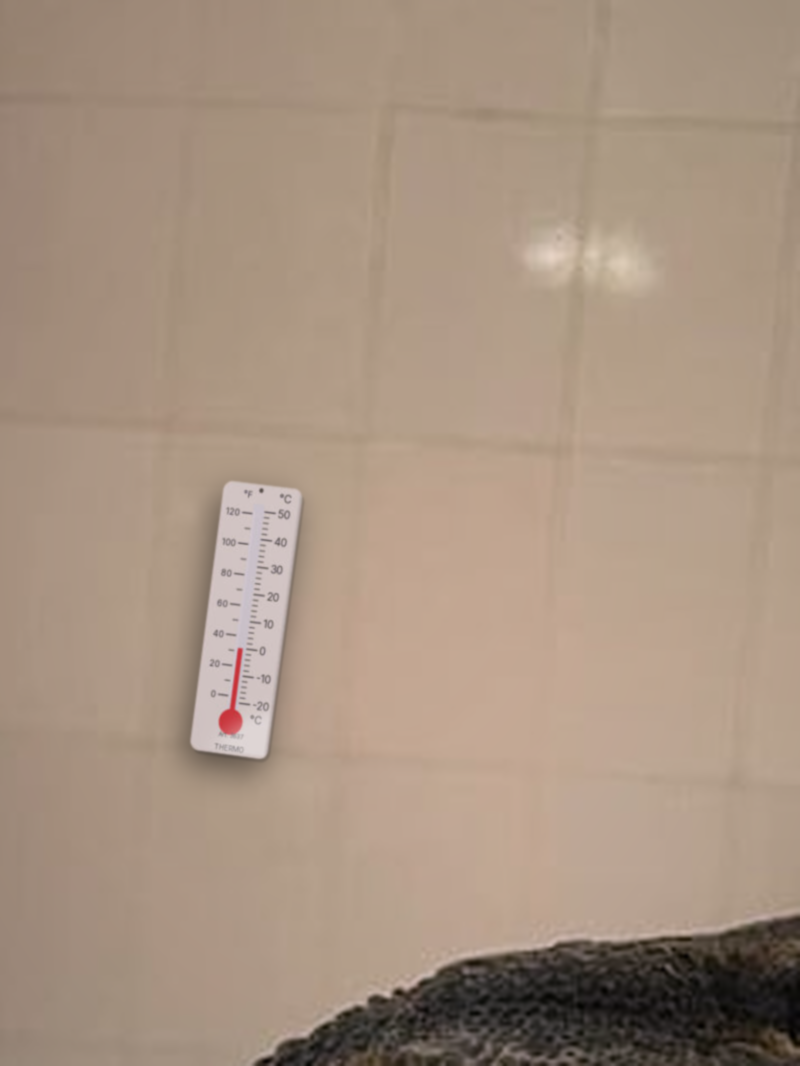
0 (°C)
